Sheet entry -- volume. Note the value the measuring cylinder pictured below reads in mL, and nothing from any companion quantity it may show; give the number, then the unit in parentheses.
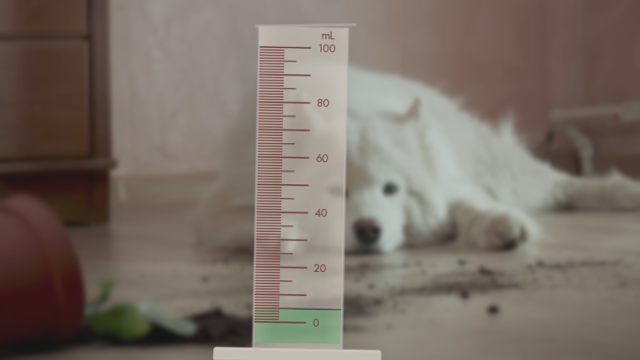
5 (mL)
